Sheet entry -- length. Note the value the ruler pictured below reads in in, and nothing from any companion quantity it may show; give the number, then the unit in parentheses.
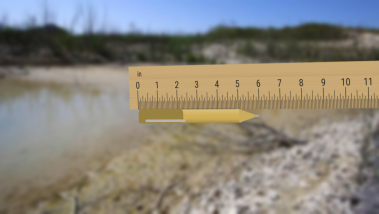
6 (in)
